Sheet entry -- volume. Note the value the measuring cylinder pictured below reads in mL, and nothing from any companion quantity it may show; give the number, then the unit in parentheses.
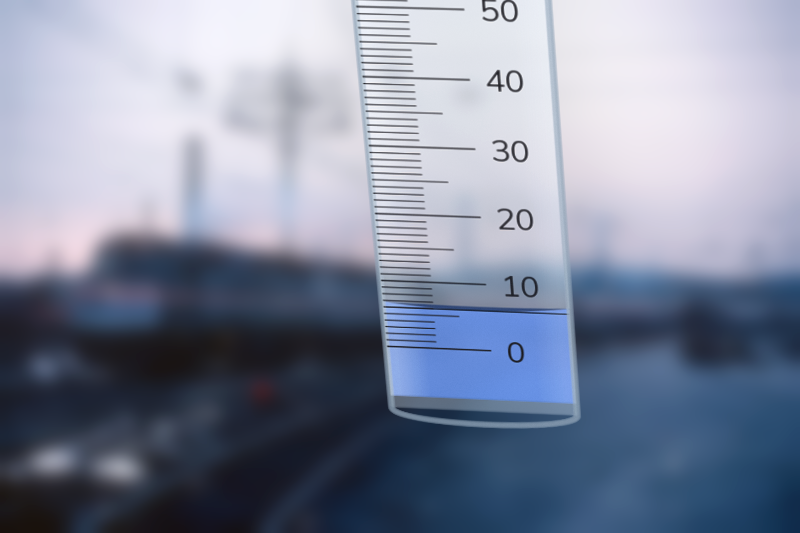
6 (mL)
